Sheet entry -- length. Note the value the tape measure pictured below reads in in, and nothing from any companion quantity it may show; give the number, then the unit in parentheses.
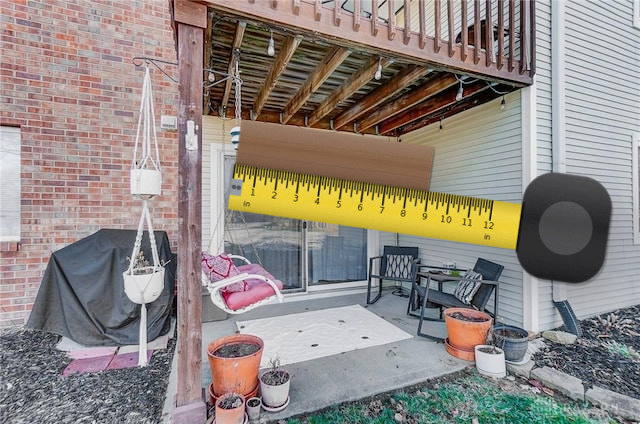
9 (in)
